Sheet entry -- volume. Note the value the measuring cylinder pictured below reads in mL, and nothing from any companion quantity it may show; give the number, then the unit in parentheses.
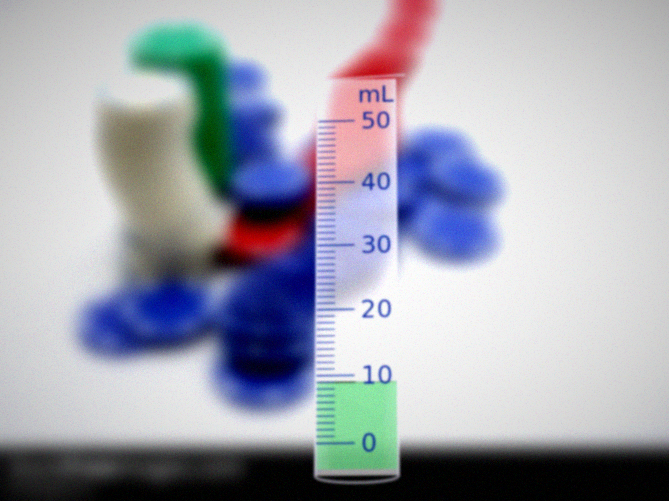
9 (mL)
